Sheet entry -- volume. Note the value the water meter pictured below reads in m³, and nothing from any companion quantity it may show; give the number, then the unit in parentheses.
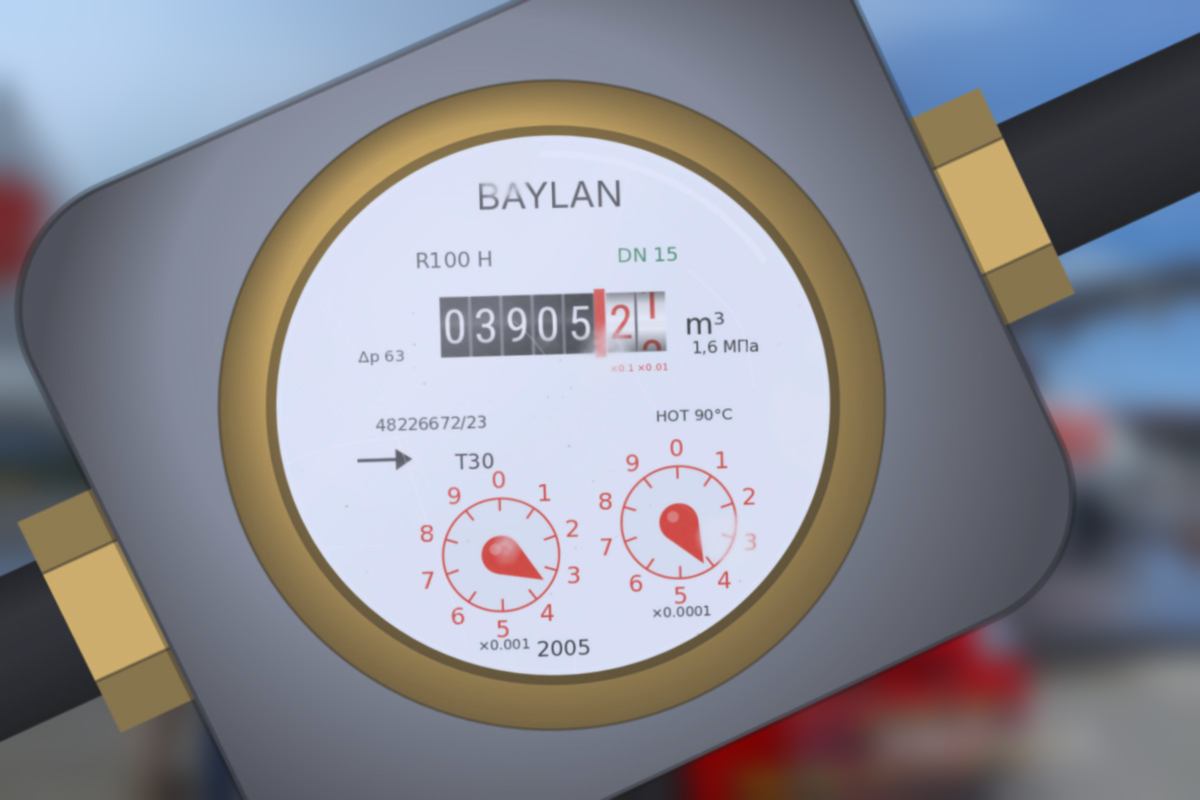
3905.2134 (m³)
